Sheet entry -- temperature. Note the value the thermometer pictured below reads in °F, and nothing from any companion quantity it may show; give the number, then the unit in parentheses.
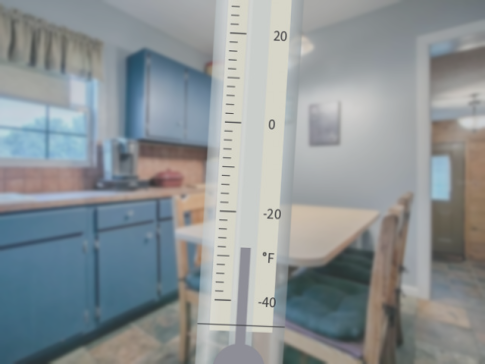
-28 (°F)
